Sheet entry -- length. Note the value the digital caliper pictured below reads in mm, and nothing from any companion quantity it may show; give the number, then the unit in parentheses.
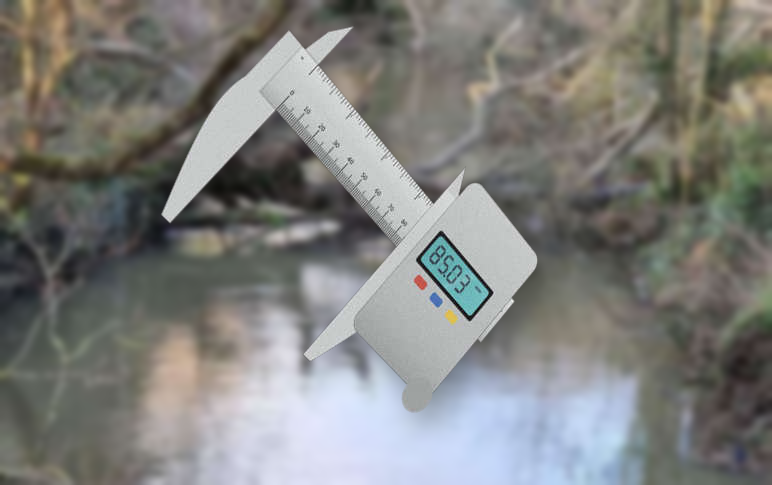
85.03 (mm)
